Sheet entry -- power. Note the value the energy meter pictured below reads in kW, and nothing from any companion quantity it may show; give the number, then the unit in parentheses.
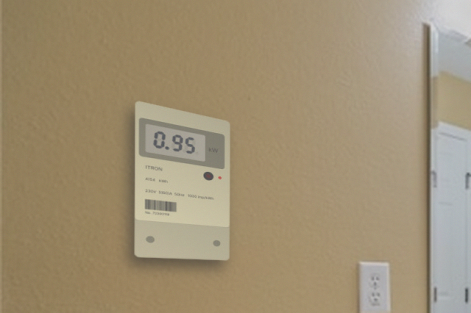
0.95 (kW)
